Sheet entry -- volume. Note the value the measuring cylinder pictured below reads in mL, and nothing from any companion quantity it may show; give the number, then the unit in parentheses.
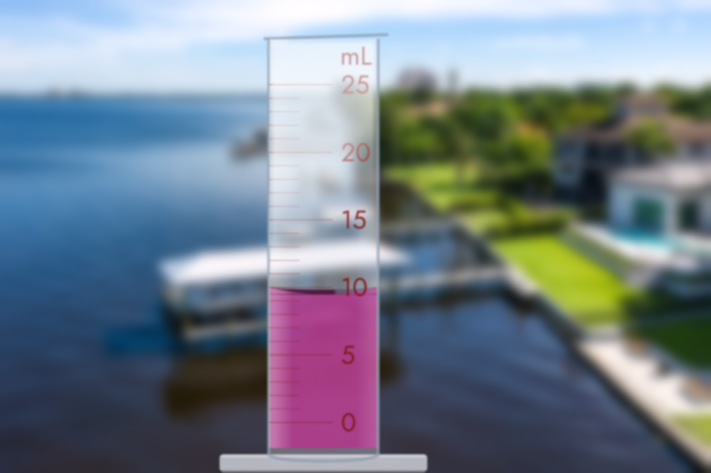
9.5 (mL)
